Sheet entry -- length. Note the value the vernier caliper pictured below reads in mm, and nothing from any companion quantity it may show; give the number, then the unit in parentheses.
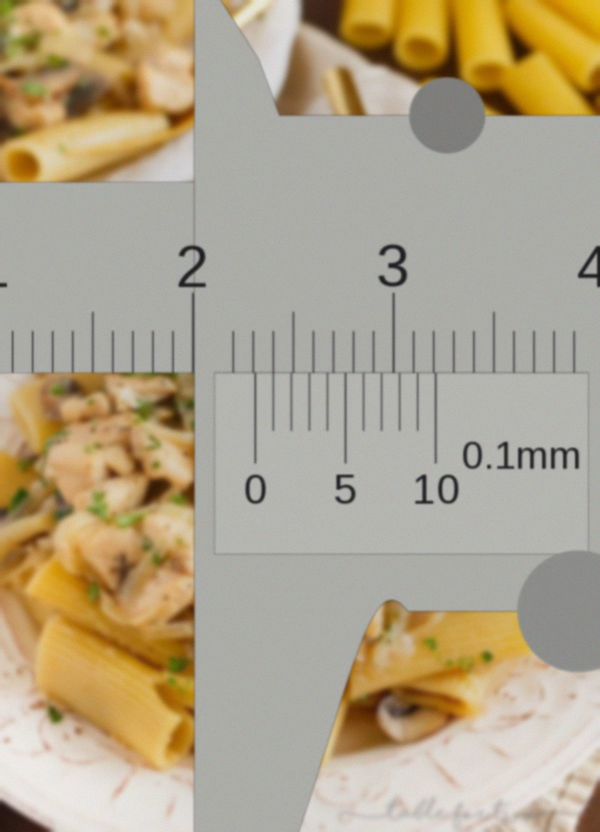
23.1 (mm)
